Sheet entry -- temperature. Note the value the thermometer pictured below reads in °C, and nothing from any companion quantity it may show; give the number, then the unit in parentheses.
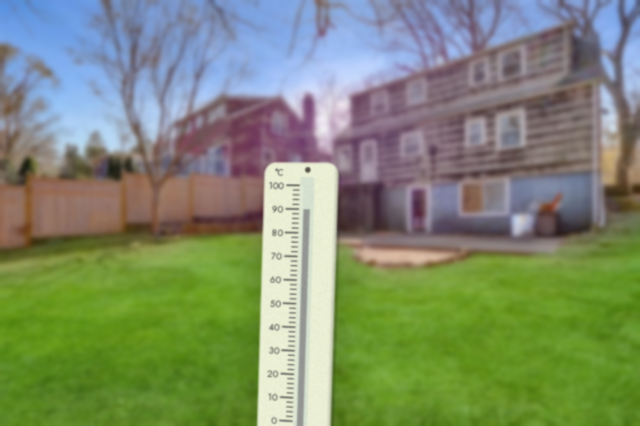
90 (°C)
